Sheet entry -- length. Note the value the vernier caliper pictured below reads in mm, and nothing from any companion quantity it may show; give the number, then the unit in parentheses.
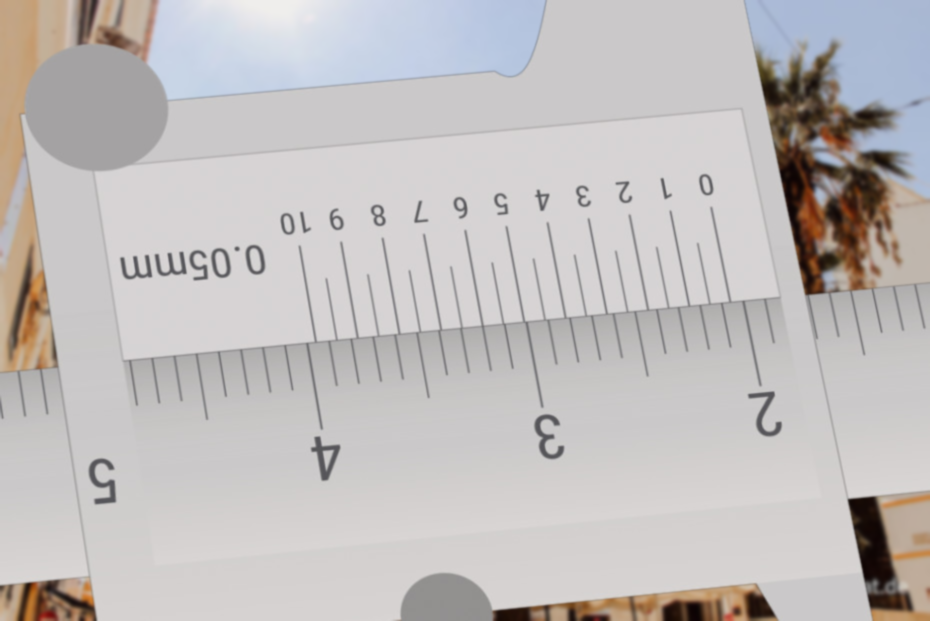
20.6 (mm)
